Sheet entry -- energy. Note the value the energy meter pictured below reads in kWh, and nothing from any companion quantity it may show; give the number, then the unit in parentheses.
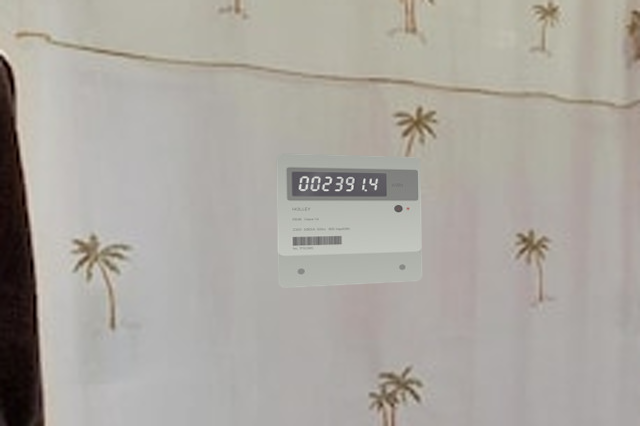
2391.4 (kWh)
